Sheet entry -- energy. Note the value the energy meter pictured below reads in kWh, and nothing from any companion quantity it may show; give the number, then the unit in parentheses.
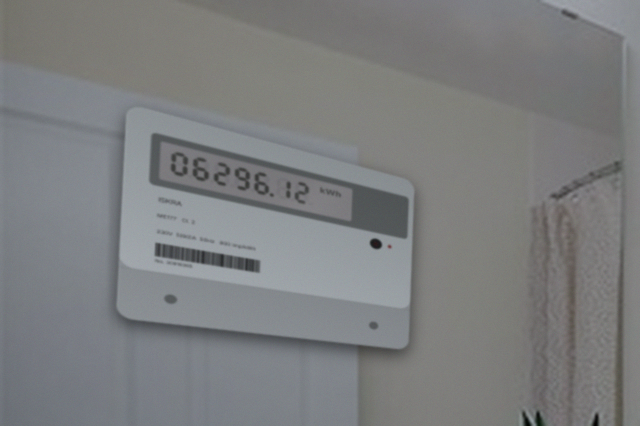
6296.12 (kWh)
